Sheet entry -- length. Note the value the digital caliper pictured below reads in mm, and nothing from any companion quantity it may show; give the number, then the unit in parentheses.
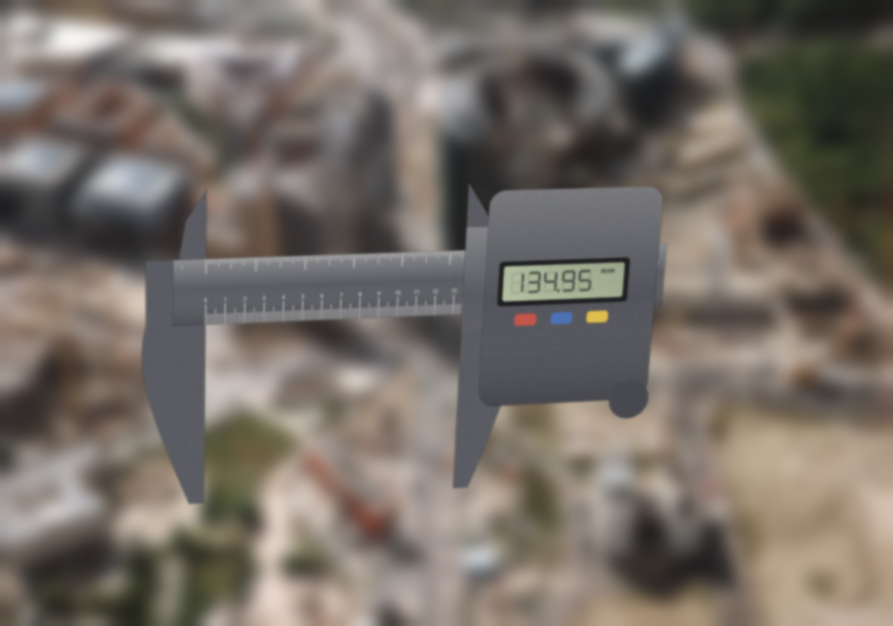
134.95 (mm)
